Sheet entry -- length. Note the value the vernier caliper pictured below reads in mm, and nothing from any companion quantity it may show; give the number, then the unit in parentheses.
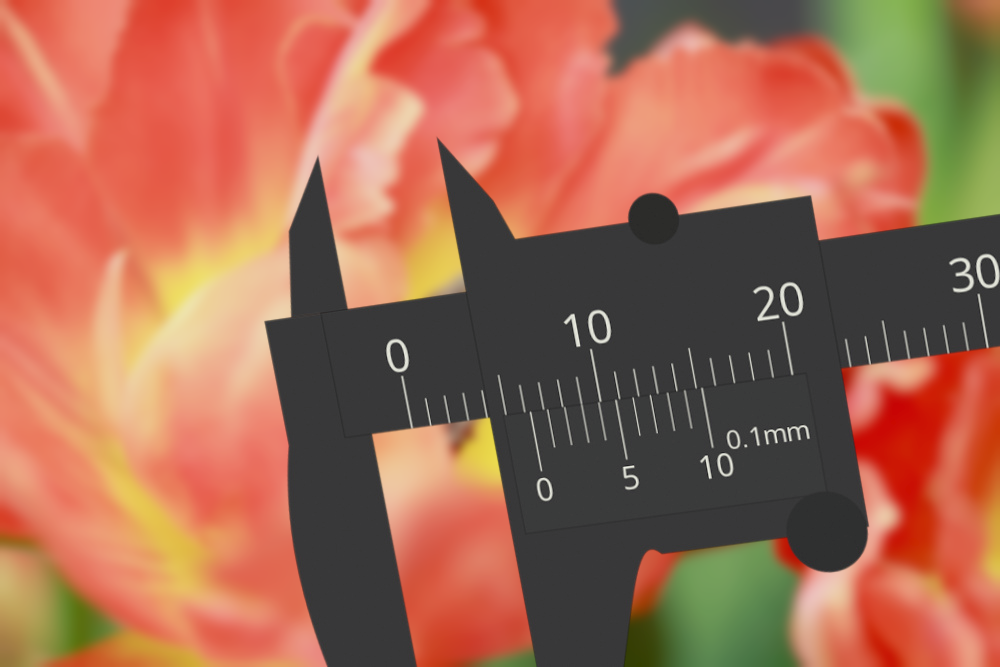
6.3 (mm)
